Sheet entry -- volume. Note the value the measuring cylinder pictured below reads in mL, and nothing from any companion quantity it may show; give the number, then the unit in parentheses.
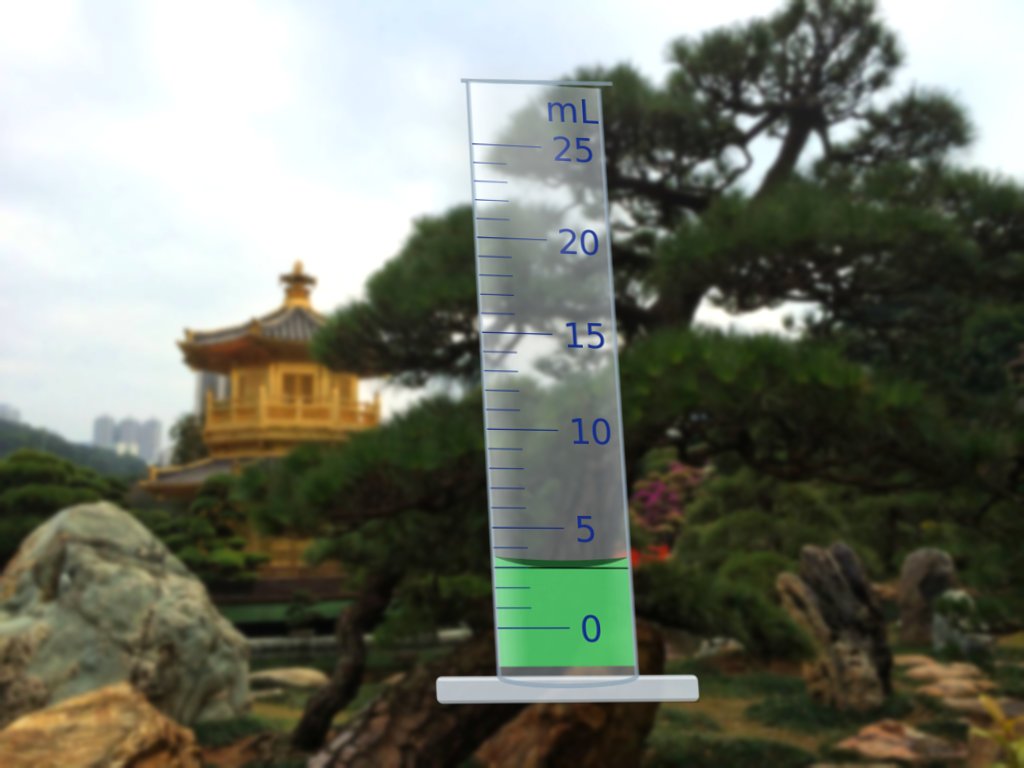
3 (mL)
